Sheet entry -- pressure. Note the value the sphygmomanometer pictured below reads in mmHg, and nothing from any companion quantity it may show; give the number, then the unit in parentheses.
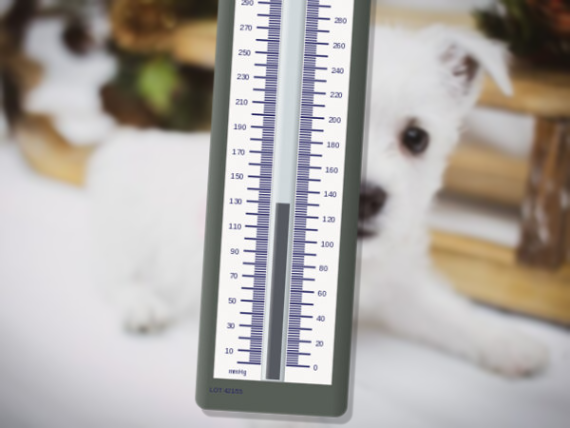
130 (mmHg)
